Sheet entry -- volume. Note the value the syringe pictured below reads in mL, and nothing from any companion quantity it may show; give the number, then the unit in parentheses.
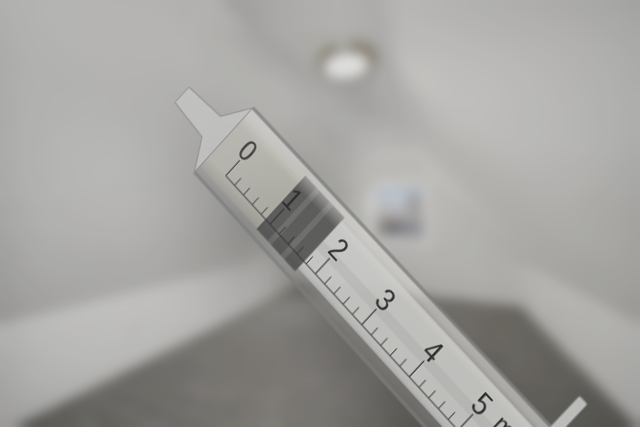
0.9 (mL)
